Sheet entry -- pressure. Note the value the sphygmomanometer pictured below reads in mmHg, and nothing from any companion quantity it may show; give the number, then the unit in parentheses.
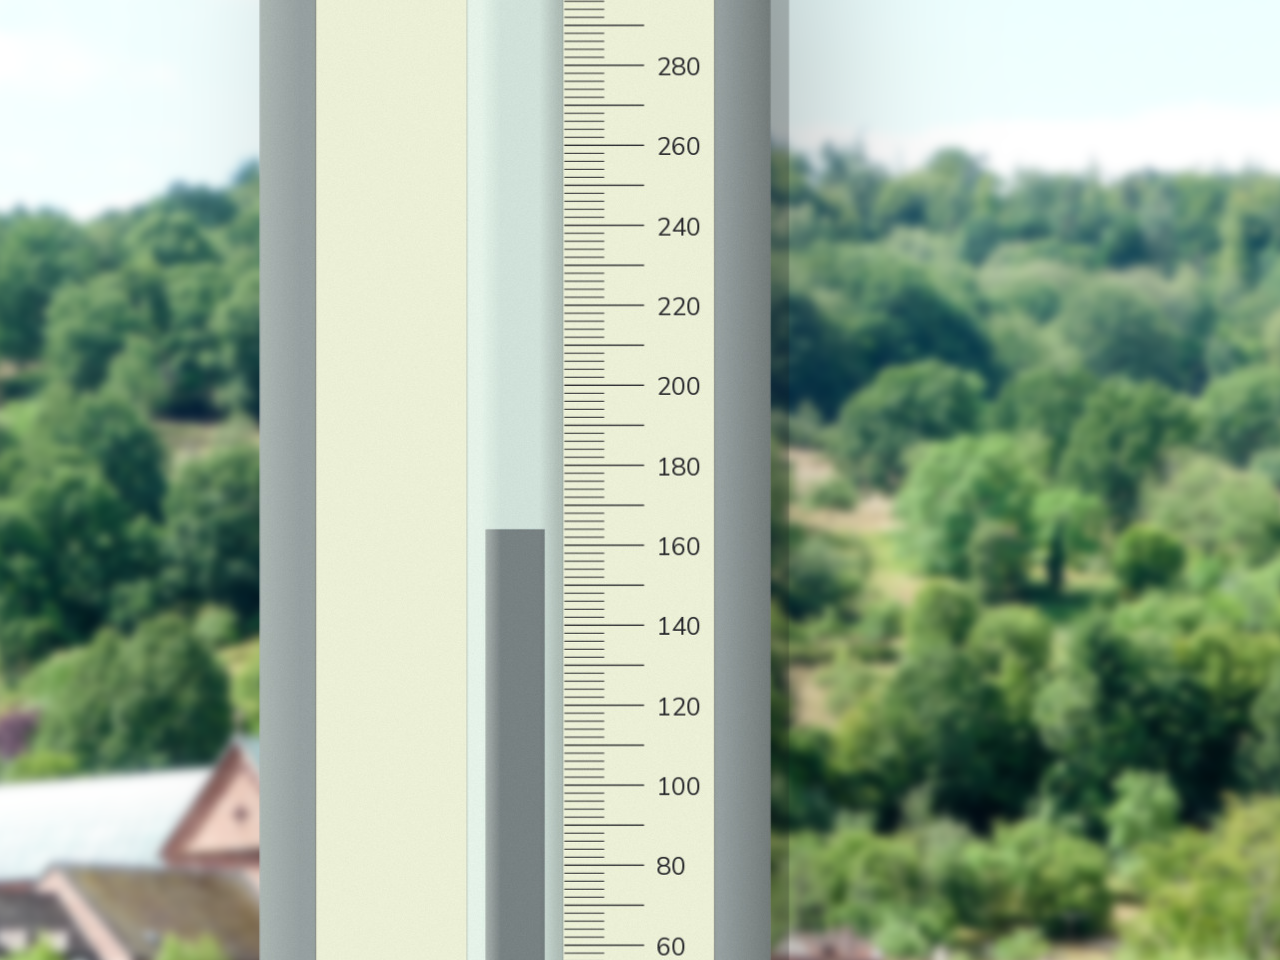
164 (mmHg)
